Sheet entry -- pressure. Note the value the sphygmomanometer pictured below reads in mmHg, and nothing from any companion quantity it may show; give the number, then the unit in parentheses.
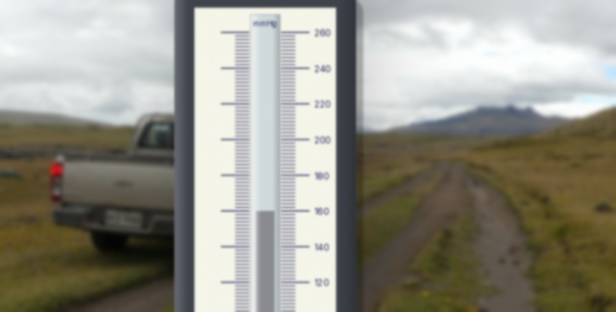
160 (mmHg)
